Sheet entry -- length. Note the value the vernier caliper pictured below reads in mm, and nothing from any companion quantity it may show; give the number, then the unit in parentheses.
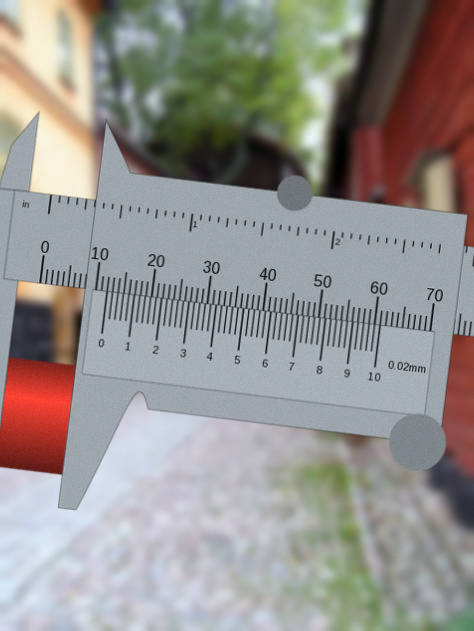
12.0 (mm)
